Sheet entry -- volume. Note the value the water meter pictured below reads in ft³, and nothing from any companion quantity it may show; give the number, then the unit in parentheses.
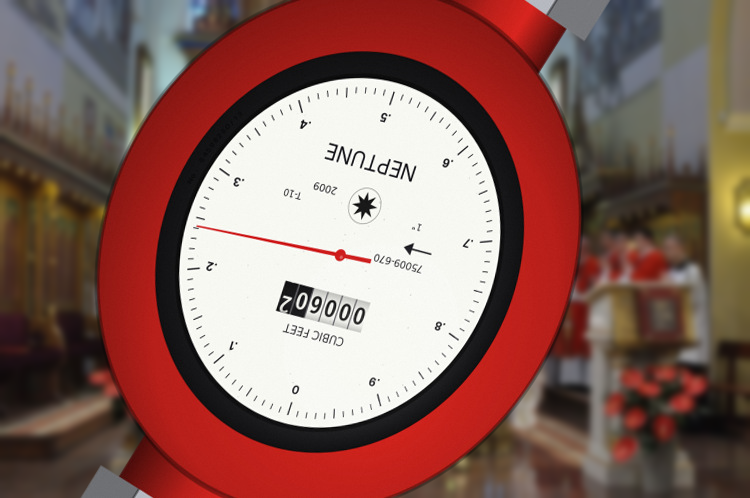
602.24 (ft³)
